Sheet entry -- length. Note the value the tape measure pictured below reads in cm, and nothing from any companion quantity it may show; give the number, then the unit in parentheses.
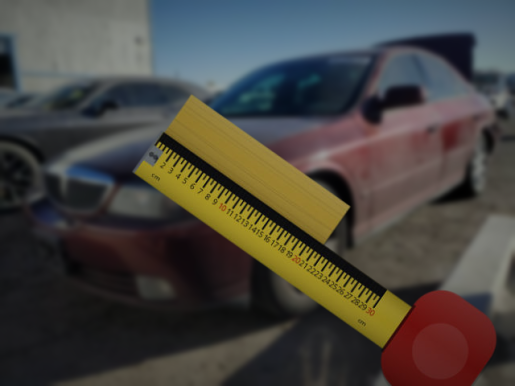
21.5 (cm)
